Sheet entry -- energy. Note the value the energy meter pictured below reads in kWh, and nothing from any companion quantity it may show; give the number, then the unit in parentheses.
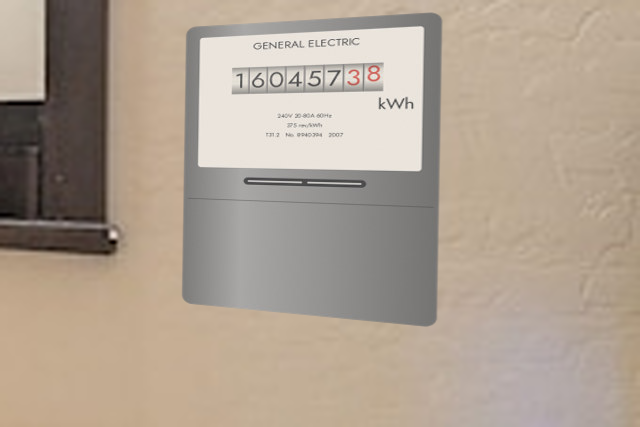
160457.38 (kWh)
